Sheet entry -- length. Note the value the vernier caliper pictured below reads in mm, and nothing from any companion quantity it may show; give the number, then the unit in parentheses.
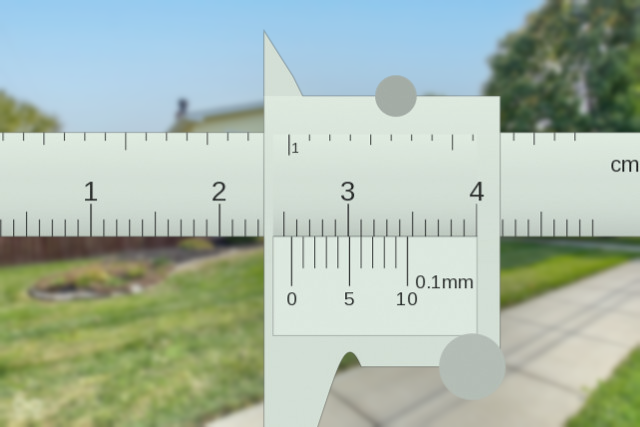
25.6 (mm)
